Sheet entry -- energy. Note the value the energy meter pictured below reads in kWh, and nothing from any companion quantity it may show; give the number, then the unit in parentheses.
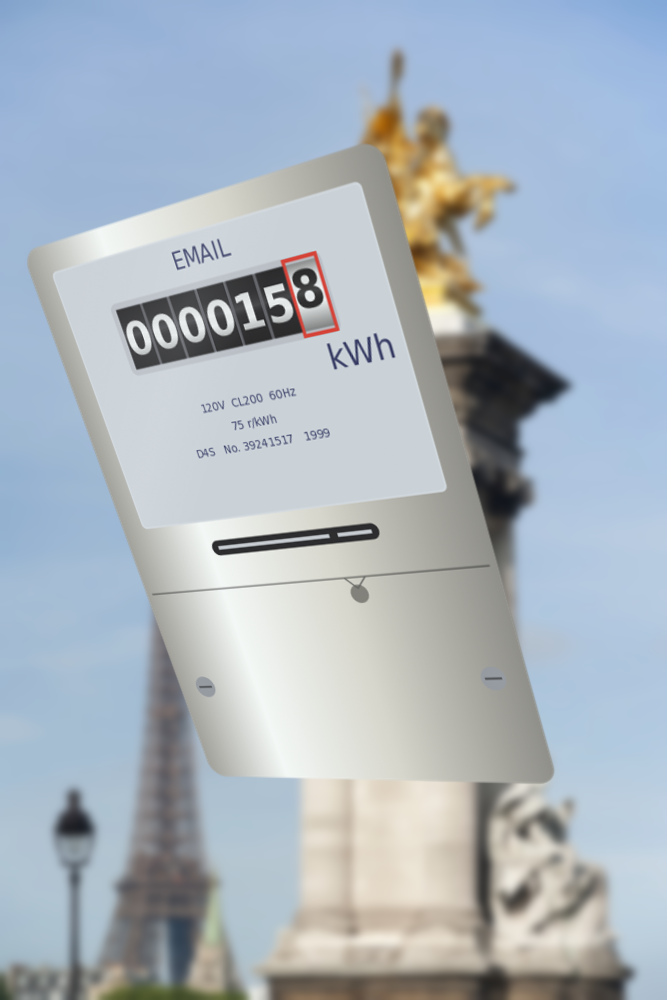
15.8 (kWh)
